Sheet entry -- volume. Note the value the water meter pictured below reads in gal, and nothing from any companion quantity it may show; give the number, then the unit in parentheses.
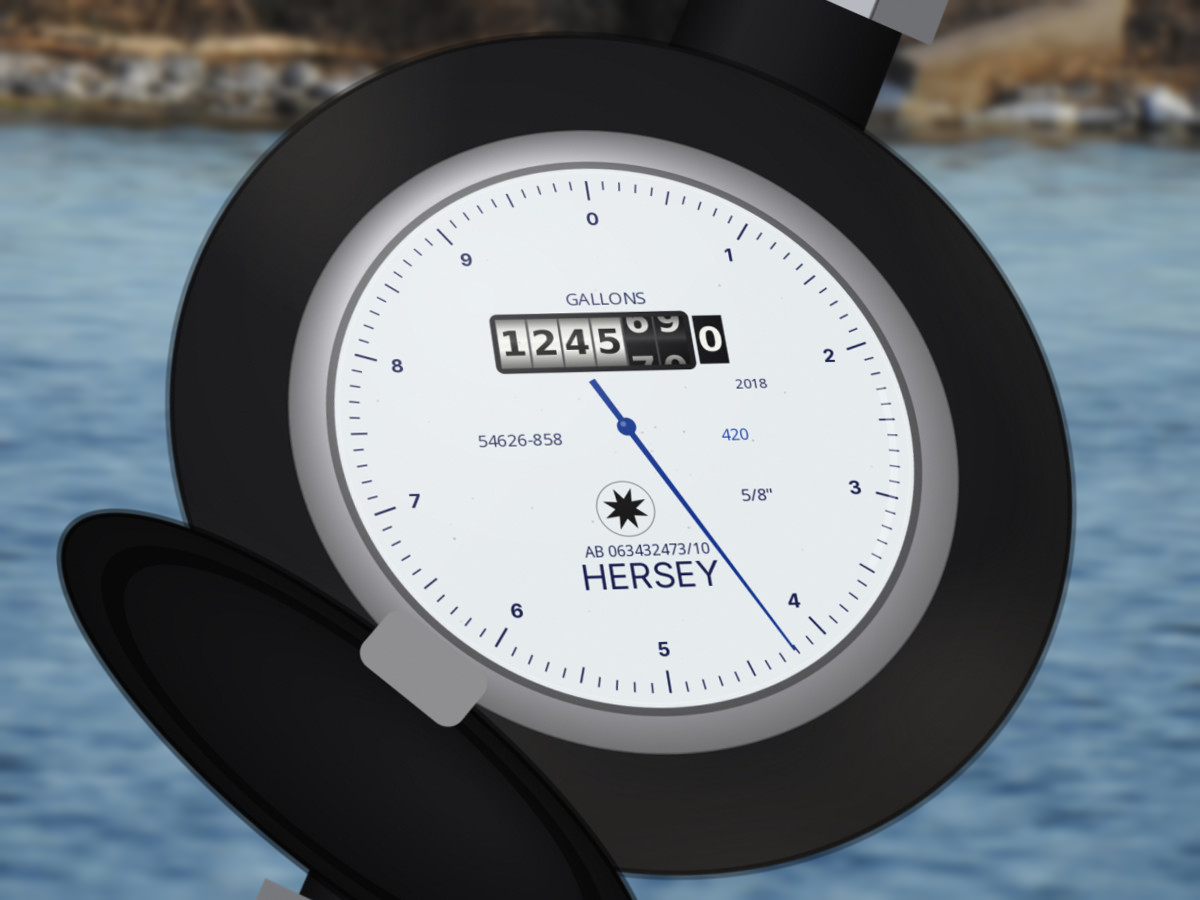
1245694.2 (gal)
